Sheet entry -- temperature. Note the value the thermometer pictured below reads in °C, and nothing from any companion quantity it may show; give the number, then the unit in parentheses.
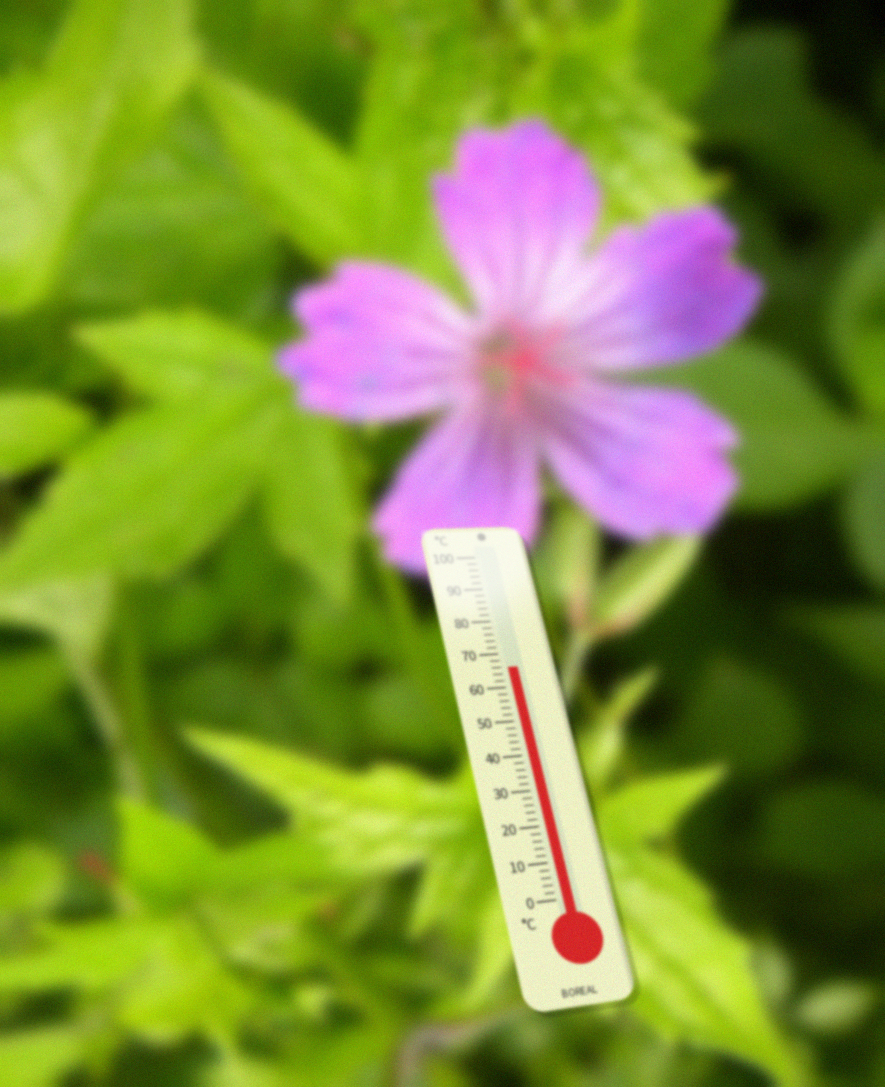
66 (°C)
